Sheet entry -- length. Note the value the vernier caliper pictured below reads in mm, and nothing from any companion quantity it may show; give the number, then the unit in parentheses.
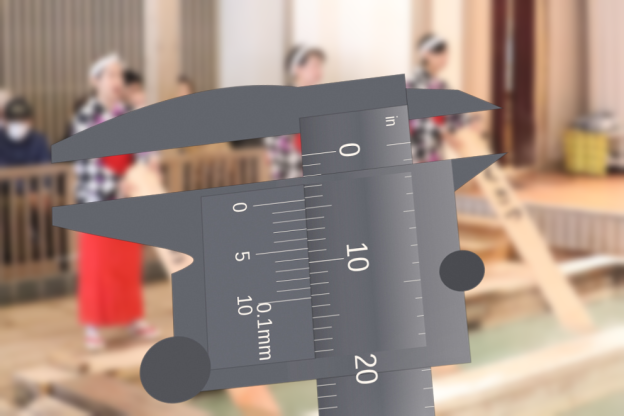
4.2 (mm)
